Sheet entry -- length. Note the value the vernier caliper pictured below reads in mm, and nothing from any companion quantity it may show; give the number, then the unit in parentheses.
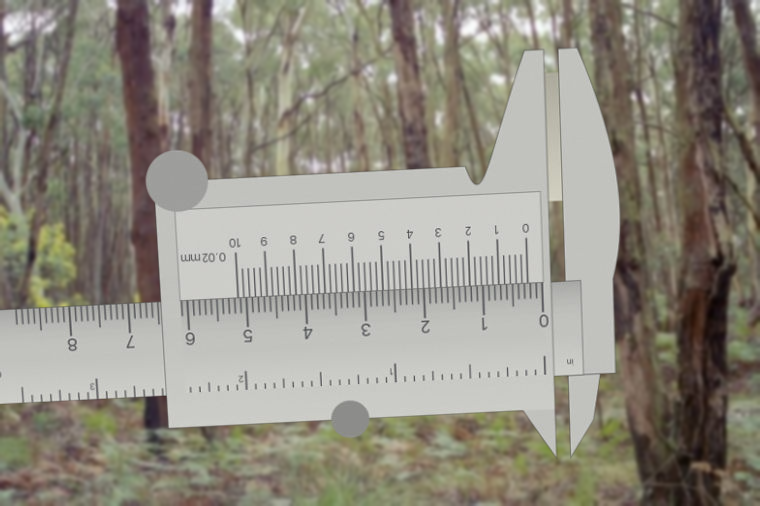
2.4 (mm)
